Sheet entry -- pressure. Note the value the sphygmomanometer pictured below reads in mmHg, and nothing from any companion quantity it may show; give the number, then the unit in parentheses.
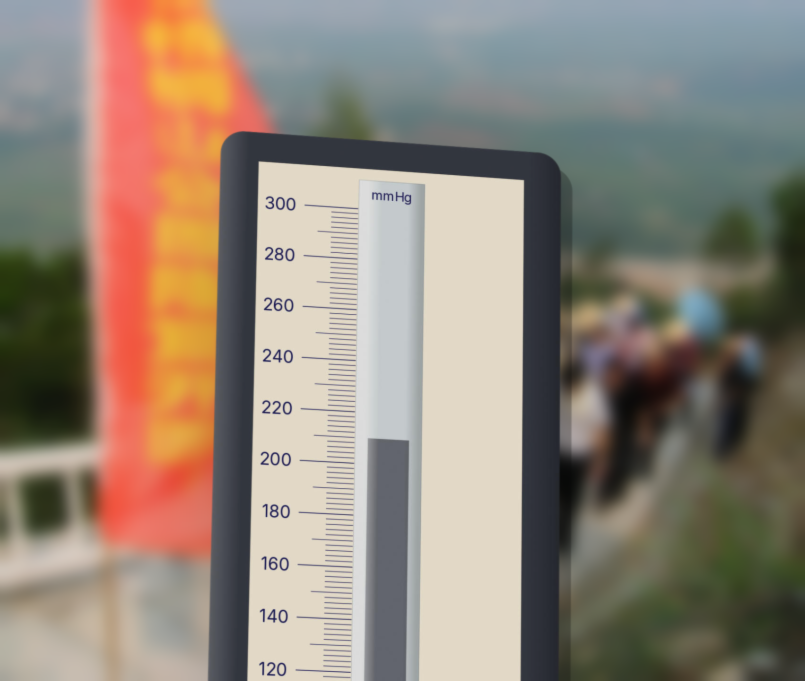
210 (mmHg)
